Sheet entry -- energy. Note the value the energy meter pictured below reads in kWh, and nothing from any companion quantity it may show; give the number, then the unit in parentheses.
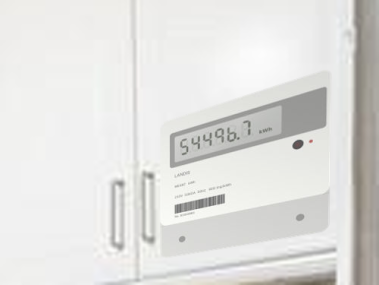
54496.7 (kWh)
